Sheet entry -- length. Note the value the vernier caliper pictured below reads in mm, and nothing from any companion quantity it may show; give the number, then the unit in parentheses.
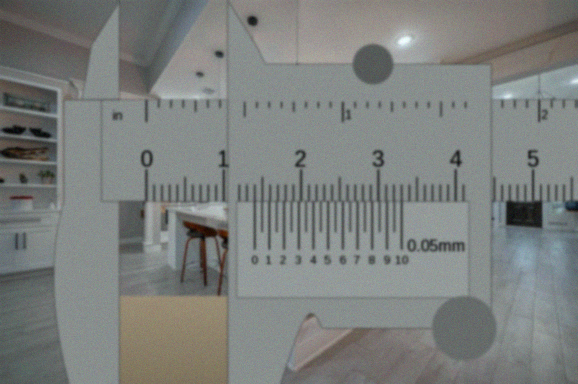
14.0 (mm)
